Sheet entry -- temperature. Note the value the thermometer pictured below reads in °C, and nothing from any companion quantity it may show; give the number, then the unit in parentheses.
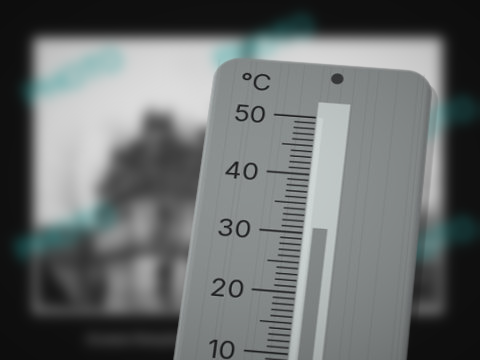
31 (°C)
